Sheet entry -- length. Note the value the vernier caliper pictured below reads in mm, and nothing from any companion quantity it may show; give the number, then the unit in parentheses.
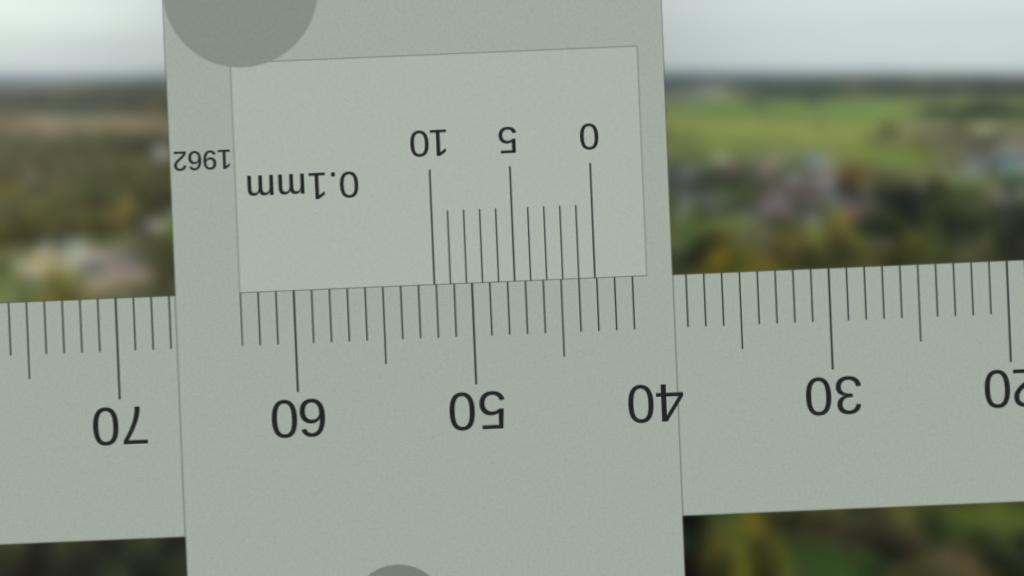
43.1 (mm)
